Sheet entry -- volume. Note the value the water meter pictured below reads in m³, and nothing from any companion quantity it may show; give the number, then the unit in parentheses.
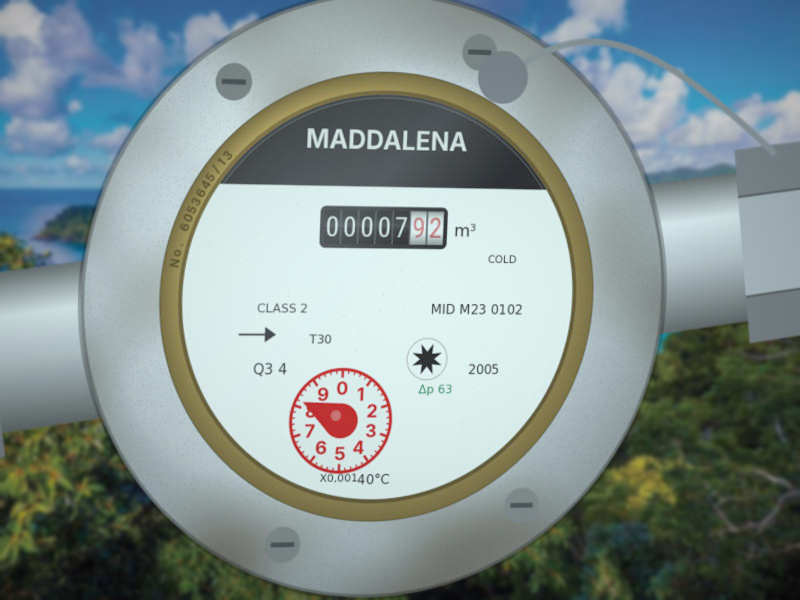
7.928 (m³)
